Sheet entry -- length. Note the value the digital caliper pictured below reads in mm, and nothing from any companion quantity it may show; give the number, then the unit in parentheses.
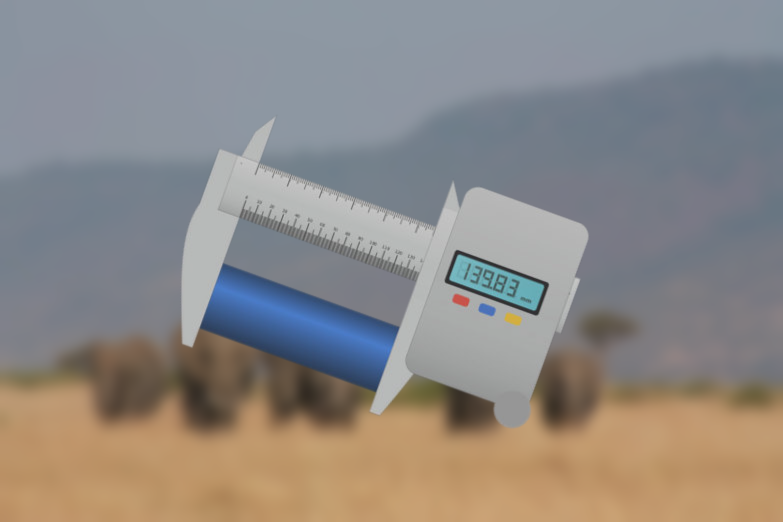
139.83 (mm)
